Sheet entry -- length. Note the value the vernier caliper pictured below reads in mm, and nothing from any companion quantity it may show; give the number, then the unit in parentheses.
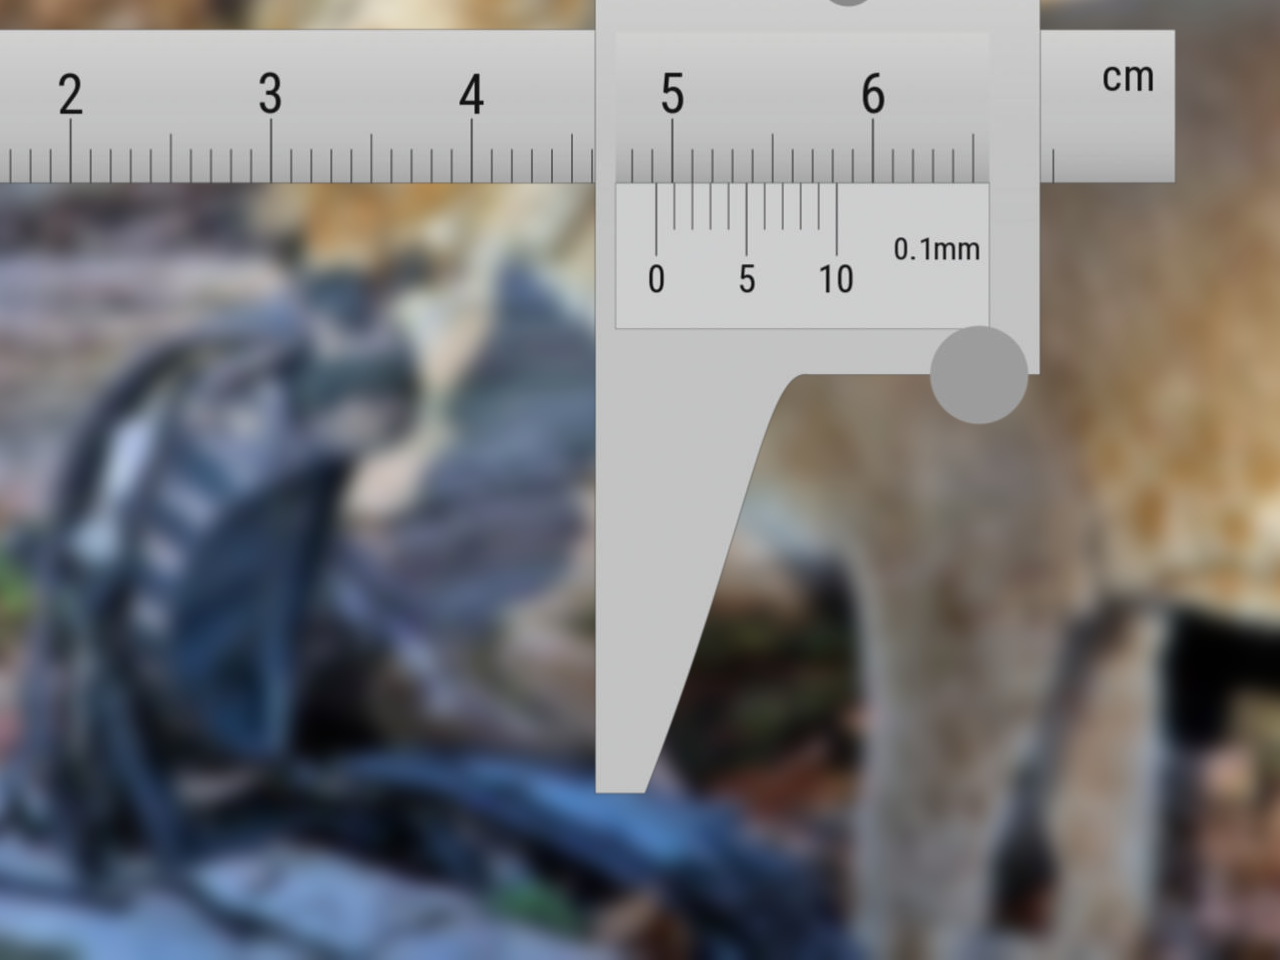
49.2 (mm)
